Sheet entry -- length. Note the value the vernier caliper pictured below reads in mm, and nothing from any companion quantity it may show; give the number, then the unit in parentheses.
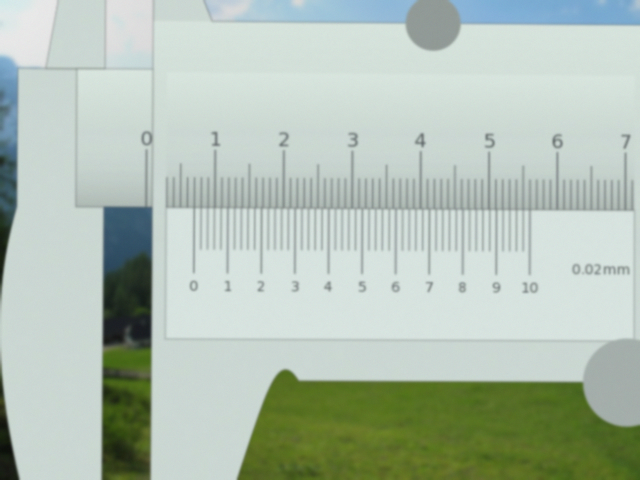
7.0 (mm)
